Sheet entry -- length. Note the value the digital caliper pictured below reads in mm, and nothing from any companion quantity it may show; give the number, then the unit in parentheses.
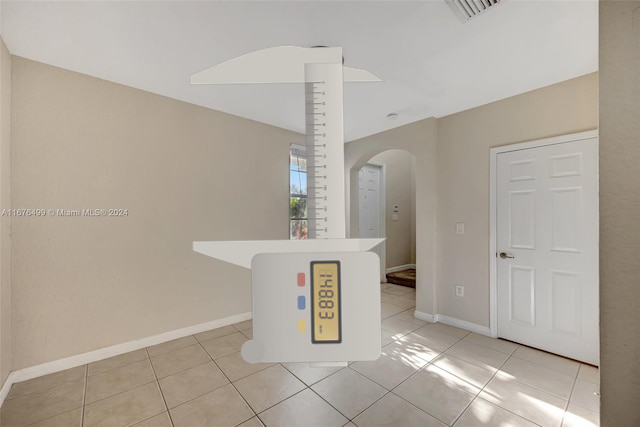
148.83 (mm)
